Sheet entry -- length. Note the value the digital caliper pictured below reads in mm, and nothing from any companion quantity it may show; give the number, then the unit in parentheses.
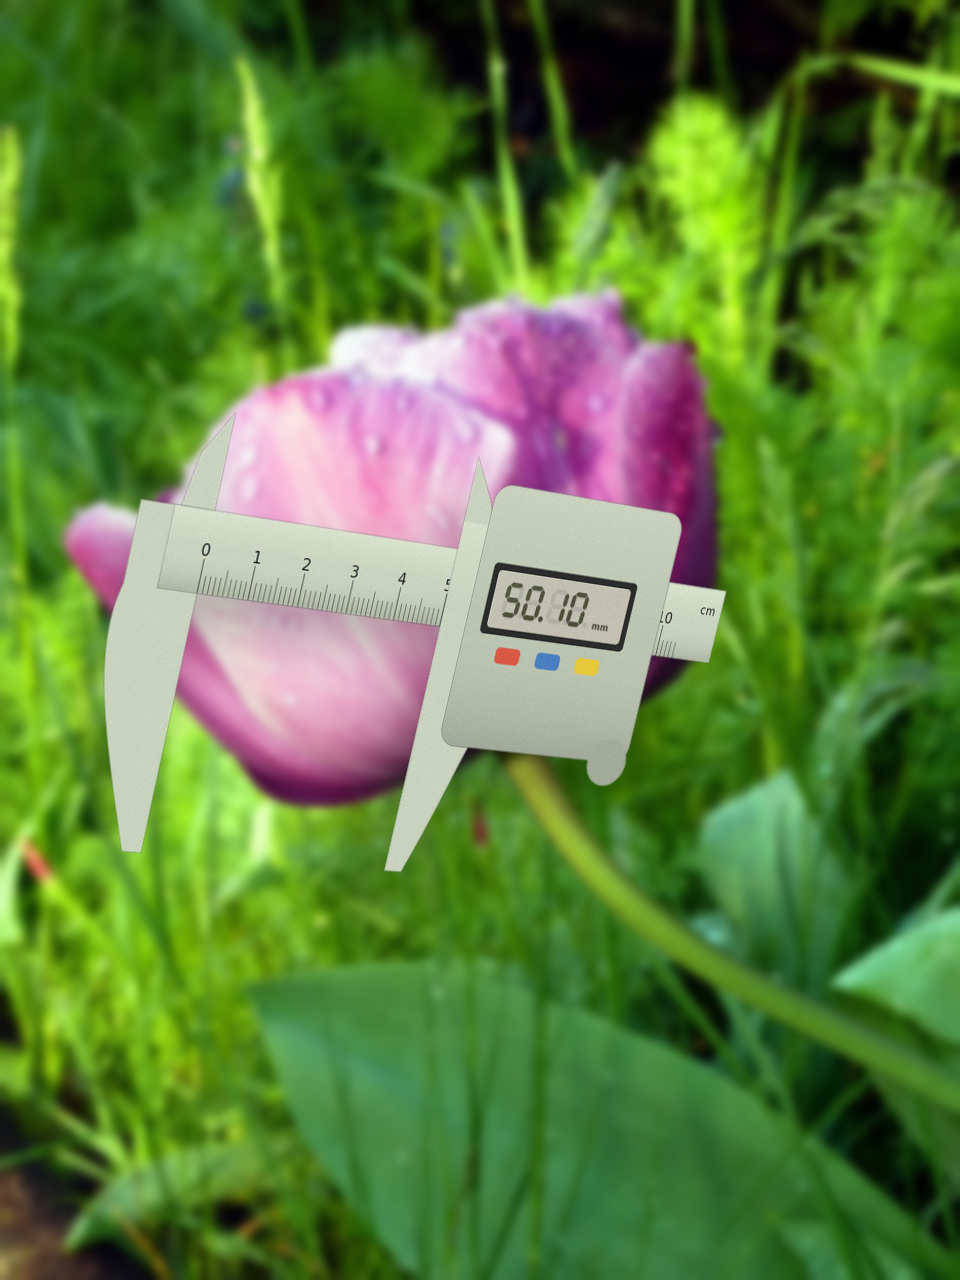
50.10 (mm)
